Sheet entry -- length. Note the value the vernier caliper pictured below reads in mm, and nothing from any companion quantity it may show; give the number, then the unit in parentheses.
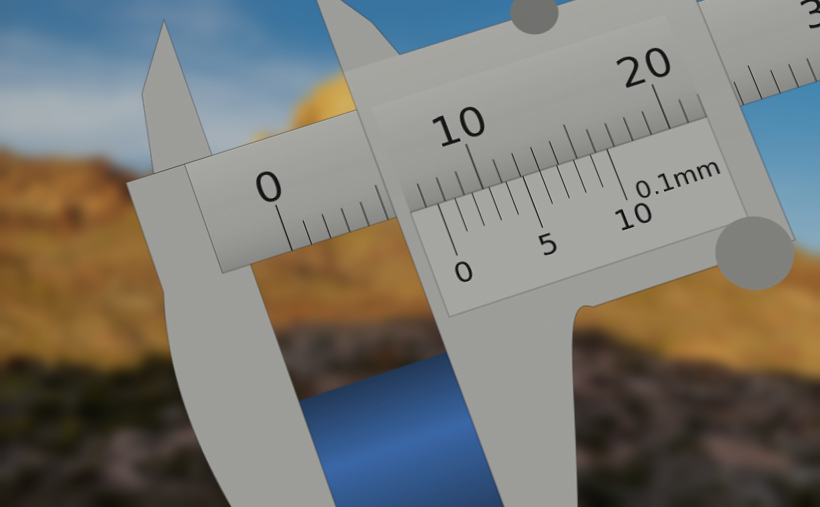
7.6 (mm)
